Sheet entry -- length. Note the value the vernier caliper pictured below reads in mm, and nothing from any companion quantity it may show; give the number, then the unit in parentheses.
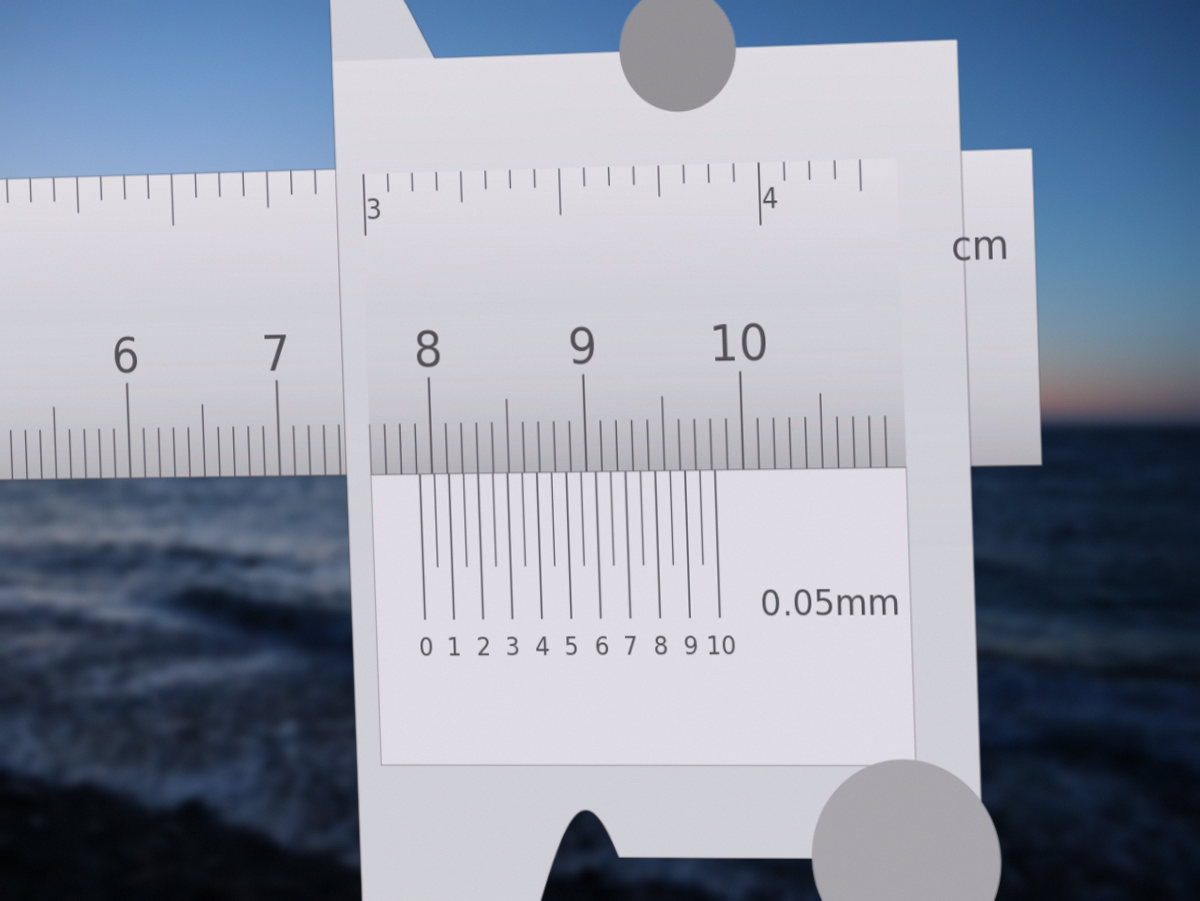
79.2 (mm)
